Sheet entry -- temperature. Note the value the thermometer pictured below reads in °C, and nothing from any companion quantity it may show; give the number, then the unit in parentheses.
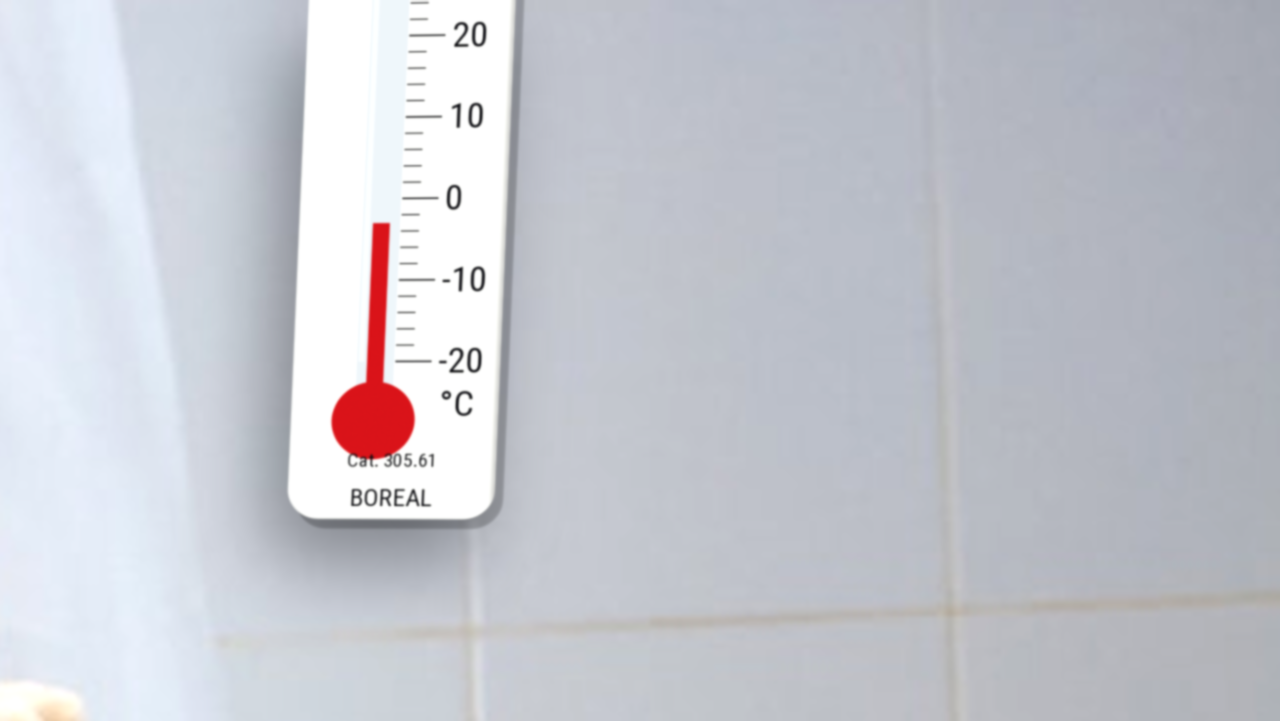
-3 (°C)
